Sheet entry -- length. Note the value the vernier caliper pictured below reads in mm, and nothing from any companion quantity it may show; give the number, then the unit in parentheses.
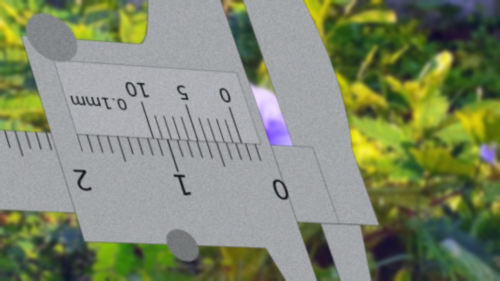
2.4 (mm)
